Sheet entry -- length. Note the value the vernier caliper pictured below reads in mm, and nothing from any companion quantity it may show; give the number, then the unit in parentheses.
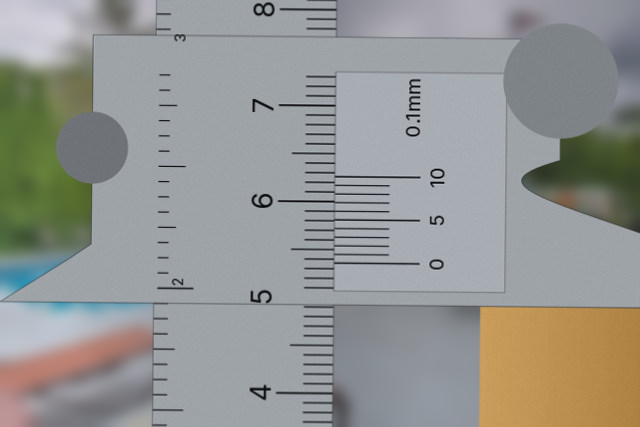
53.6 (mm)
